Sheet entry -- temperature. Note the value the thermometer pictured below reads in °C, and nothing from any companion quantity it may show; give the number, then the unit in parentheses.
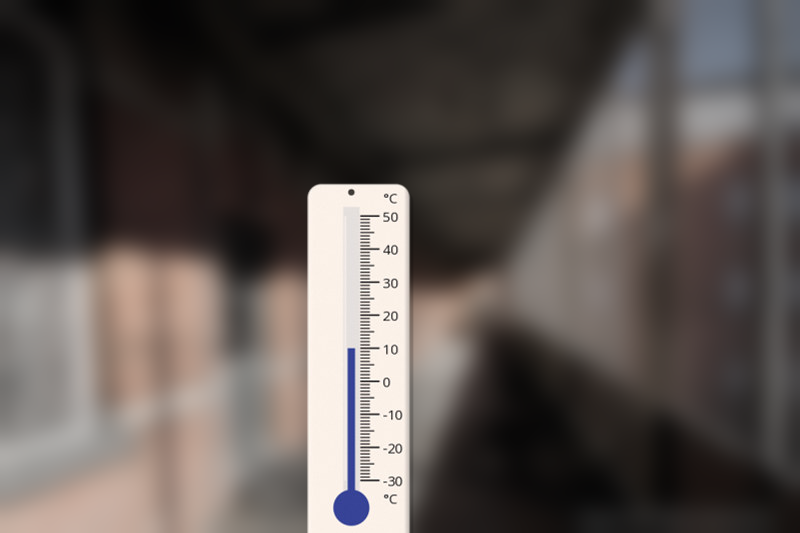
10 (°C)
